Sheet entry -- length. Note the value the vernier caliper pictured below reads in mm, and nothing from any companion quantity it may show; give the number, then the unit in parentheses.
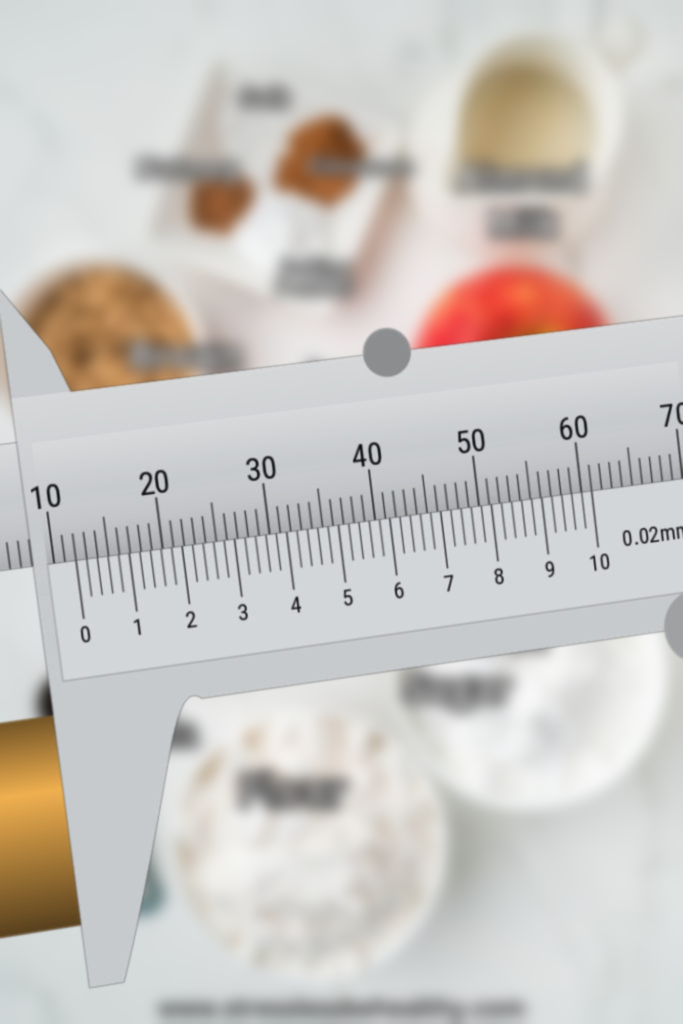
12.0 (mm)
